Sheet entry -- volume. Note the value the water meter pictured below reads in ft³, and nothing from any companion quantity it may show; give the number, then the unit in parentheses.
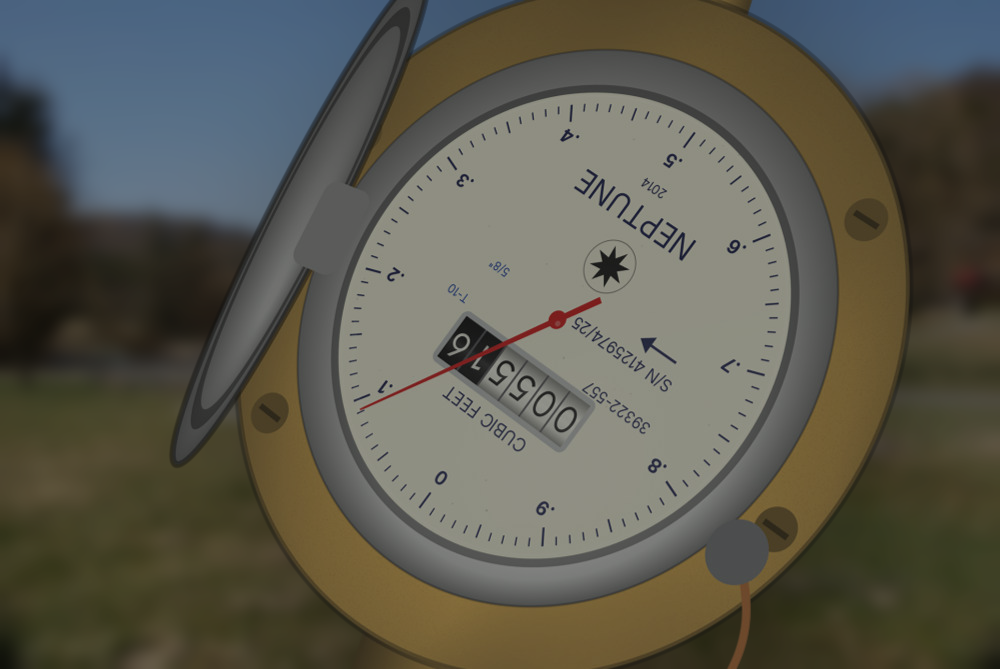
5516.09 (ft³)
